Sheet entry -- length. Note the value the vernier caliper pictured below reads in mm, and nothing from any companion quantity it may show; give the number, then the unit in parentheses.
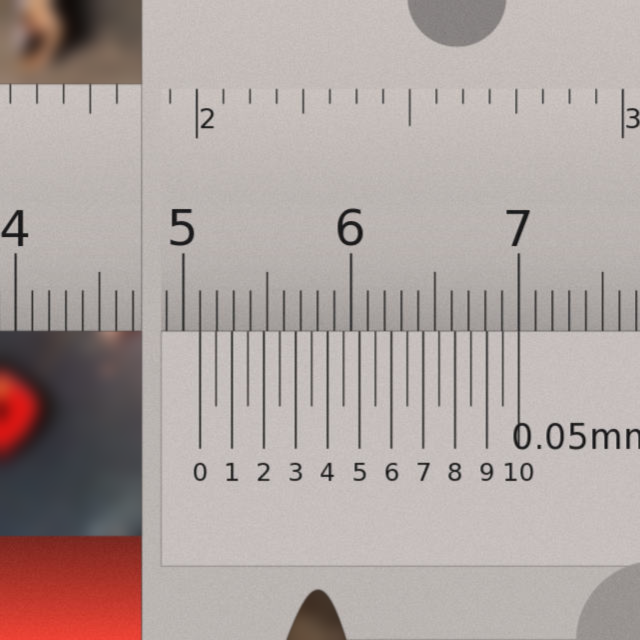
51.0 (mm)
